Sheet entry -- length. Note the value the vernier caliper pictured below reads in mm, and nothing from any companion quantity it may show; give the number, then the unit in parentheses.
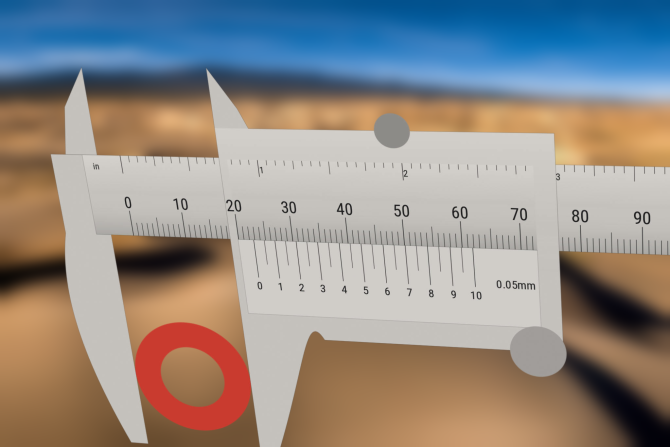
22.8 (mm)
